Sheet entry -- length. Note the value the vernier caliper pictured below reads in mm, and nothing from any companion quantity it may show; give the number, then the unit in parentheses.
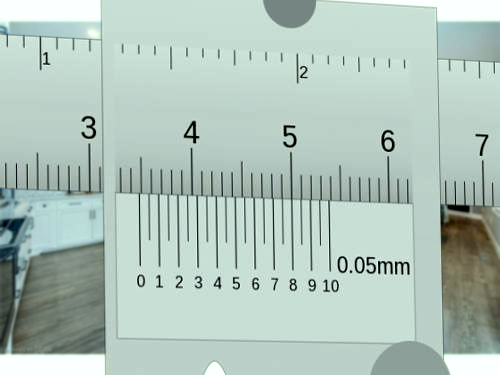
34.8 (mm)
